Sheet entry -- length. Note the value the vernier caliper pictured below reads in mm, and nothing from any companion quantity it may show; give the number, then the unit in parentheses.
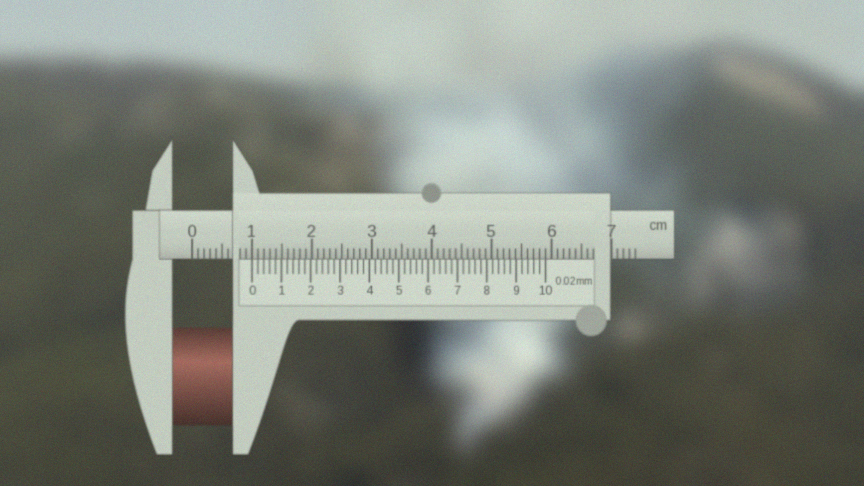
10.0 (mm)
